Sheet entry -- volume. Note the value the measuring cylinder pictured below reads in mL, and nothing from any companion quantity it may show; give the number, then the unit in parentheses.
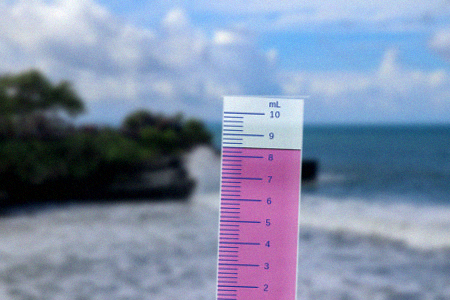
8.4 (mL)
